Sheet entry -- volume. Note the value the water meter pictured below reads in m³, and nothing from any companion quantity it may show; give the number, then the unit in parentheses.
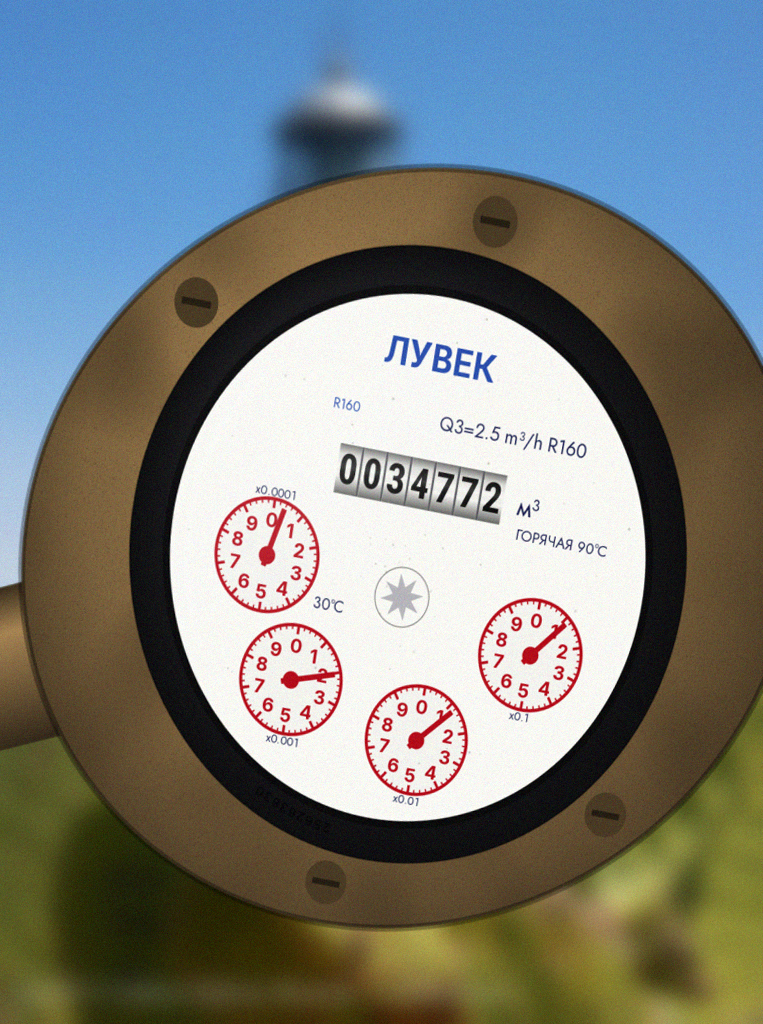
34772.1120 (m³)
